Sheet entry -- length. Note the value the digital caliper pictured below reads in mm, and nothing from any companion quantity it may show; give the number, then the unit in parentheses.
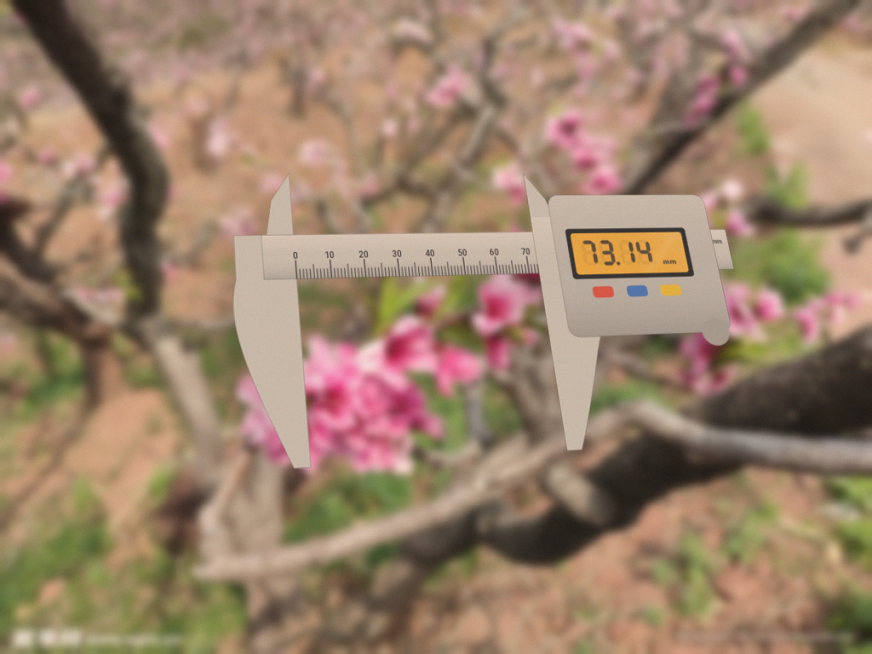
73.14 (mm)
